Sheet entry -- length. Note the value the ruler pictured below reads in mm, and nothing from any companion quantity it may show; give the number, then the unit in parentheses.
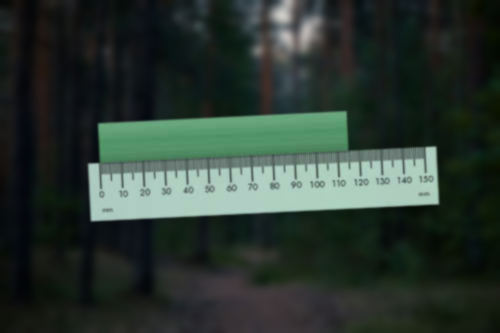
115 (mm)
